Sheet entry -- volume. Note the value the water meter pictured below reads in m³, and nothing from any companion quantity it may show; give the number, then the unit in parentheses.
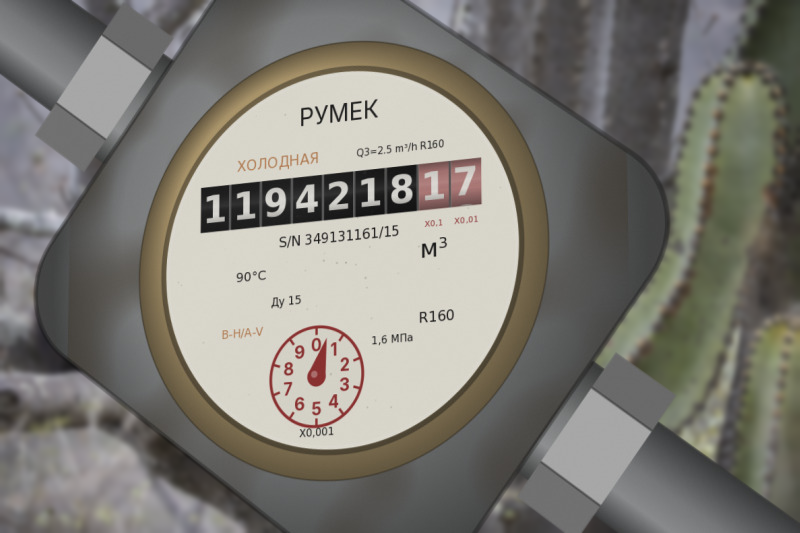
1194218.170 (m³)
